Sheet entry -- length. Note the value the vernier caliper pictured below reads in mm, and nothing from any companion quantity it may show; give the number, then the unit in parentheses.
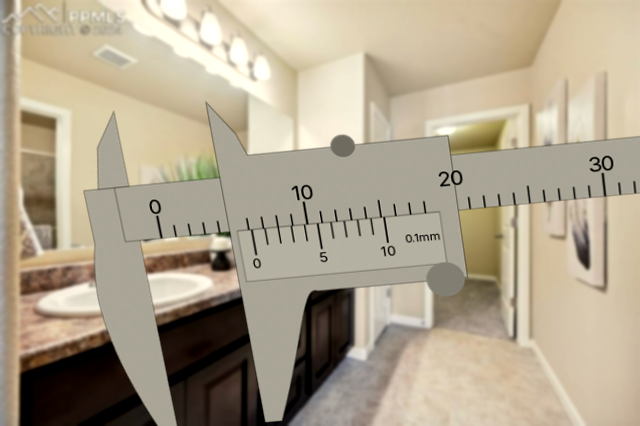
6.2 (mm)
